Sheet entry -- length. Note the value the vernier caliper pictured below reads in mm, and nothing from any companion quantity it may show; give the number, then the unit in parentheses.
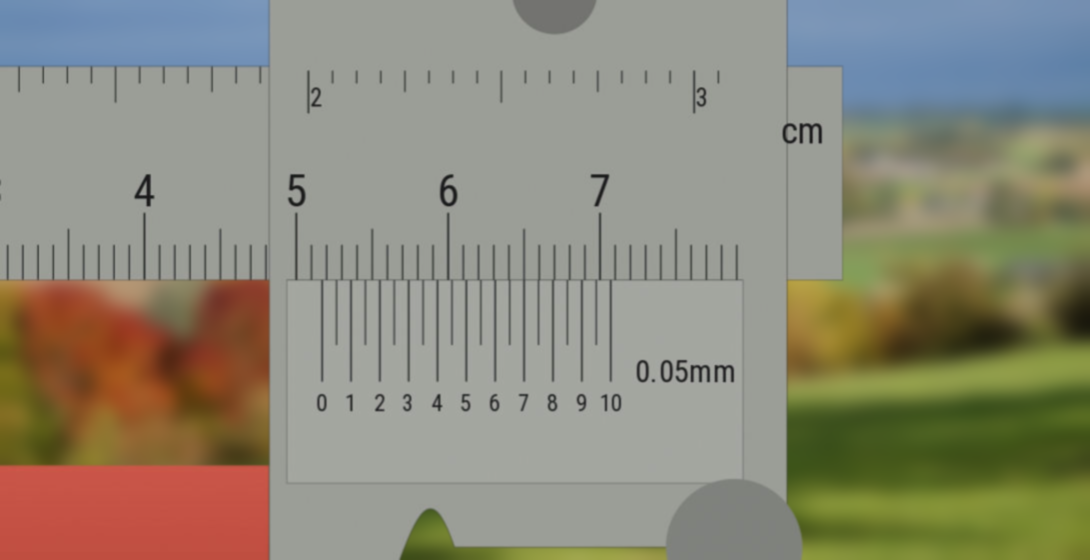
51.7 (mm)
